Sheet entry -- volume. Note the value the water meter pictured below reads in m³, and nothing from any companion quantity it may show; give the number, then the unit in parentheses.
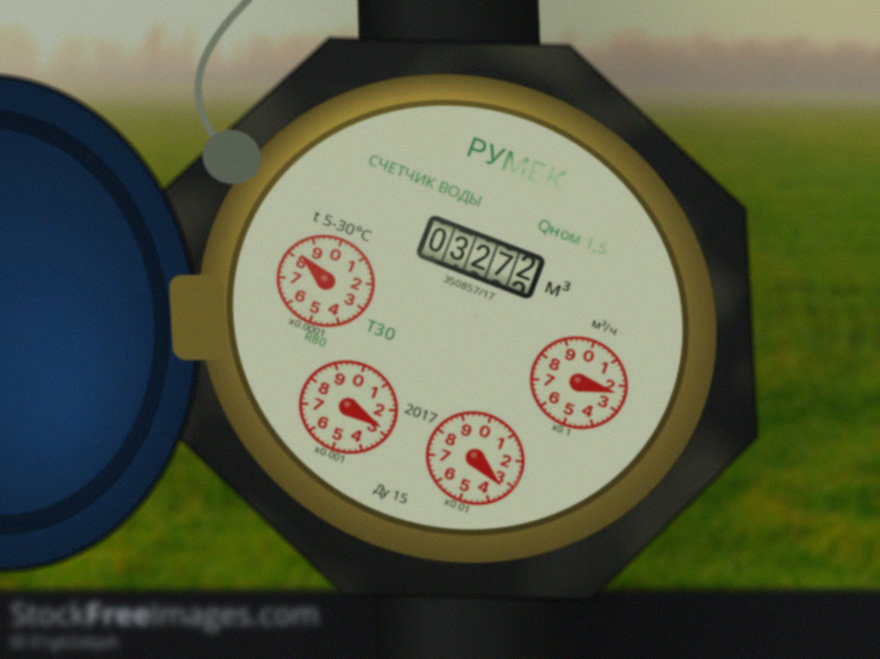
3272.2328 (m³)
